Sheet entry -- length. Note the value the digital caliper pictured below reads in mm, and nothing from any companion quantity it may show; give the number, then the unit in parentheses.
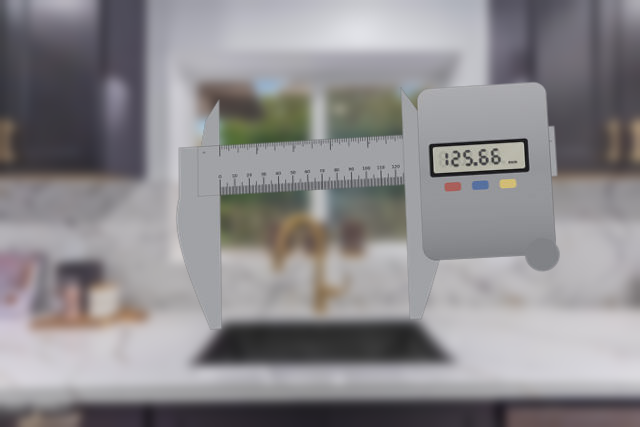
125.66 (mm)
